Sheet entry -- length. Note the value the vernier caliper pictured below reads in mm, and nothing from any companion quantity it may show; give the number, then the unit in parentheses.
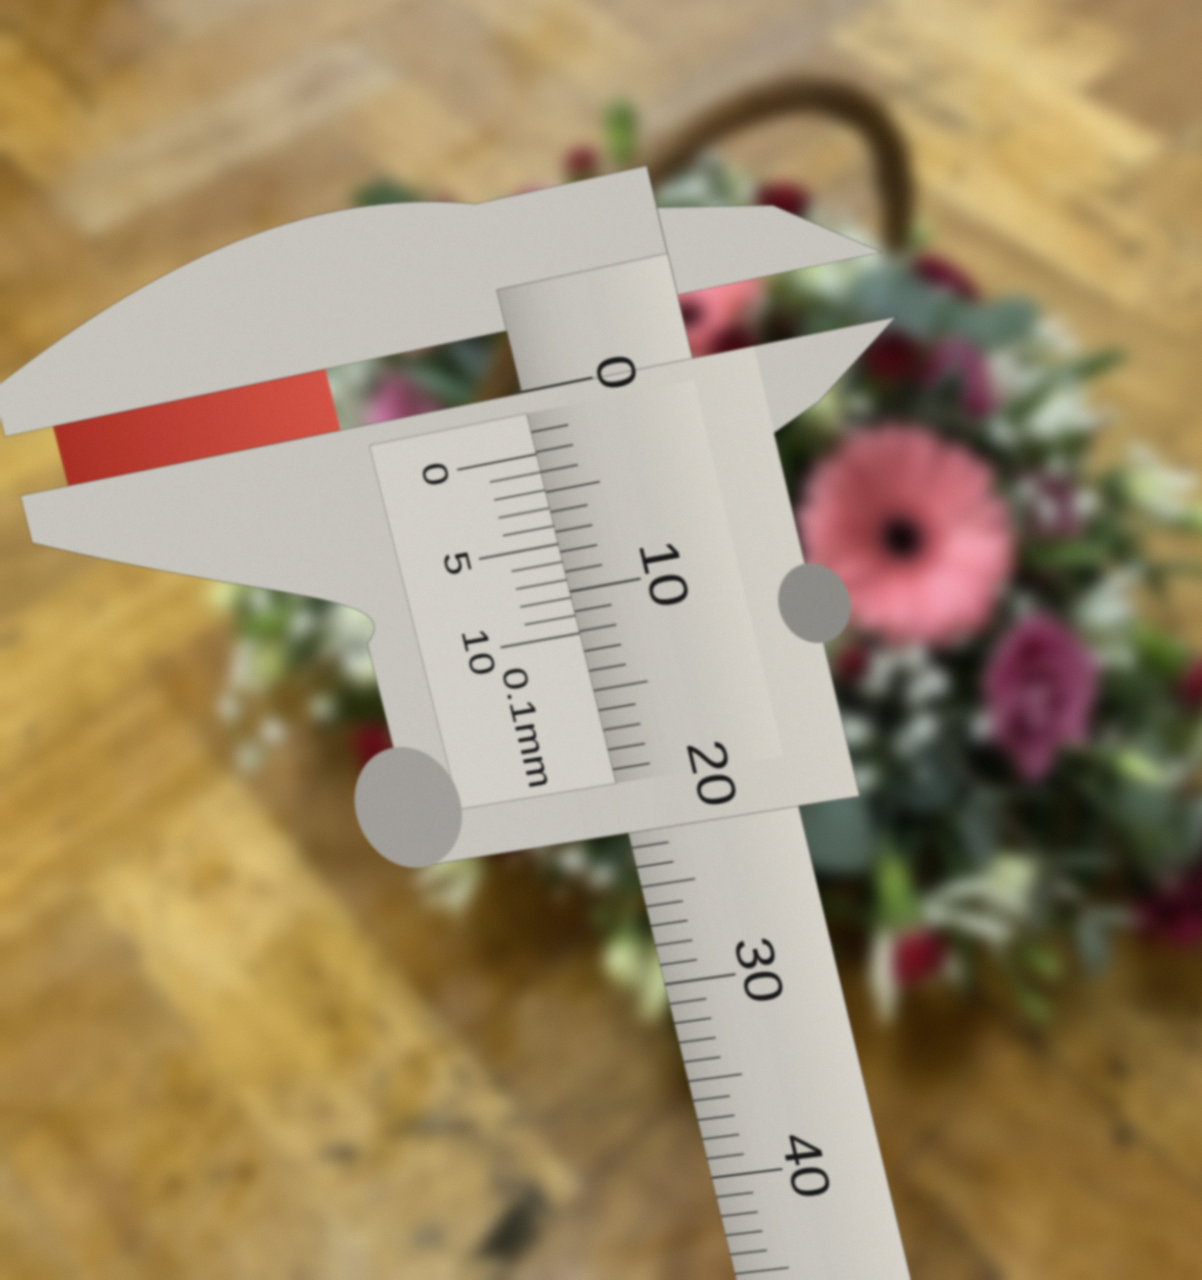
3.1 (mm)
